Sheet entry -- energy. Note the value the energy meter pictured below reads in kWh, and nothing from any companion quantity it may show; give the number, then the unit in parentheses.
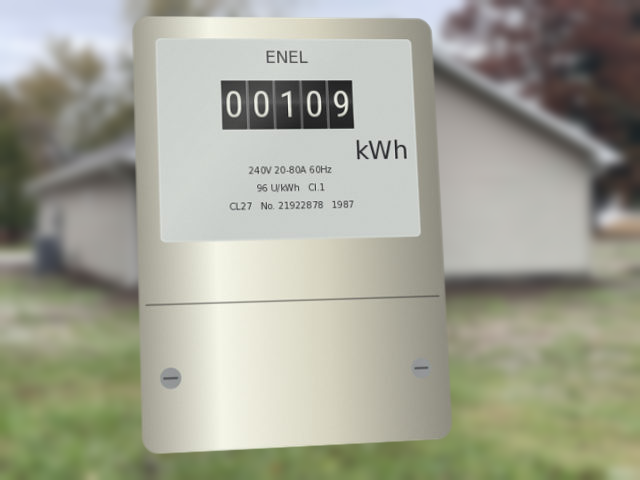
109 (kWh)
